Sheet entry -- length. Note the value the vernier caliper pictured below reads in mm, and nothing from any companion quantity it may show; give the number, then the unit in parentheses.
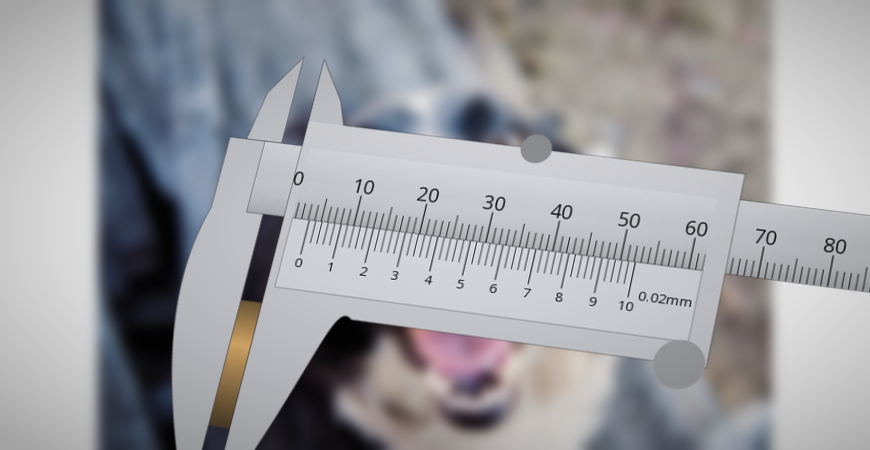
3.2 (mm)
